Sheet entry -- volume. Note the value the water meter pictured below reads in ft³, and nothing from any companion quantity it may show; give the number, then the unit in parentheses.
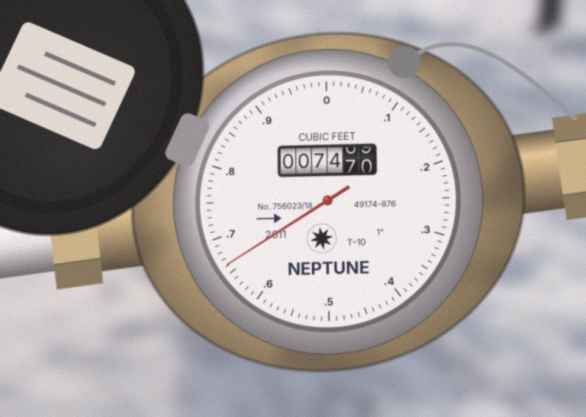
7469.66 (ft³)
